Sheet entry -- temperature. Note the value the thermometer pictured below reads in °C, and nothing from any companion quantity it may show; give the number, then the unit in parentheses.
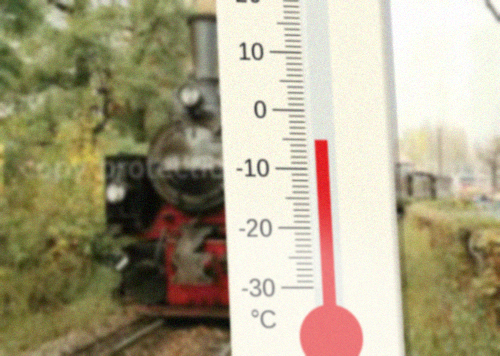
-5 (°C)
